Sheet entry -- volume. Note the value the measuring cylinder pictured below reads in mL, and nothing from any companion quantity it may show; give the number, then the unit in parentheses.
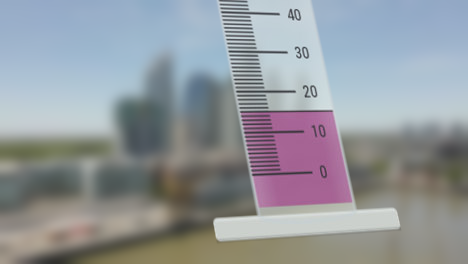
15 (mL)
